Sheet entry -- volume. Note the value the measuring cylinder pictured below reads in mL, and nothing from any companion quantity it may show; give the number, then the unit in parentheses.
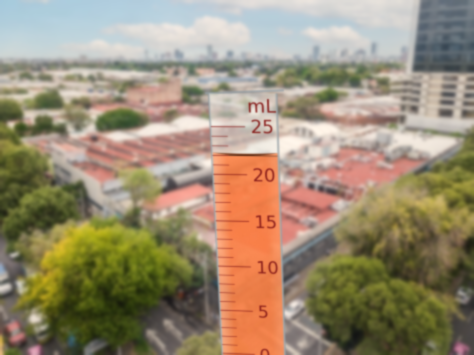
22 (mL)
